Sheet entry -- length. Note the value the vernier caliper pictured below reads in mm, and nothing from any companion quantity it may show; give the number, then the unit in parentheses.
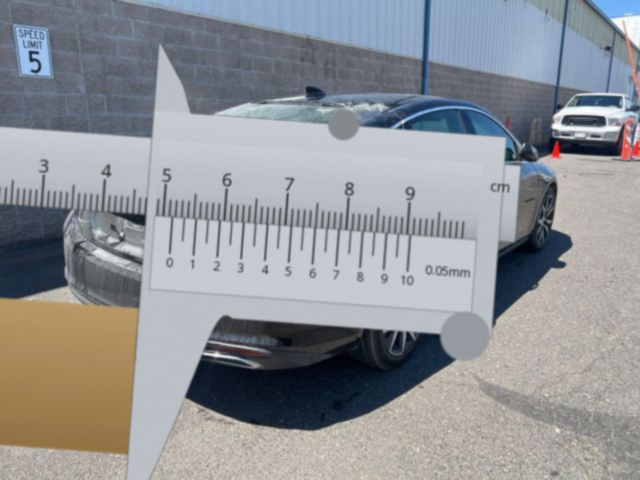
51.5 (mm)
